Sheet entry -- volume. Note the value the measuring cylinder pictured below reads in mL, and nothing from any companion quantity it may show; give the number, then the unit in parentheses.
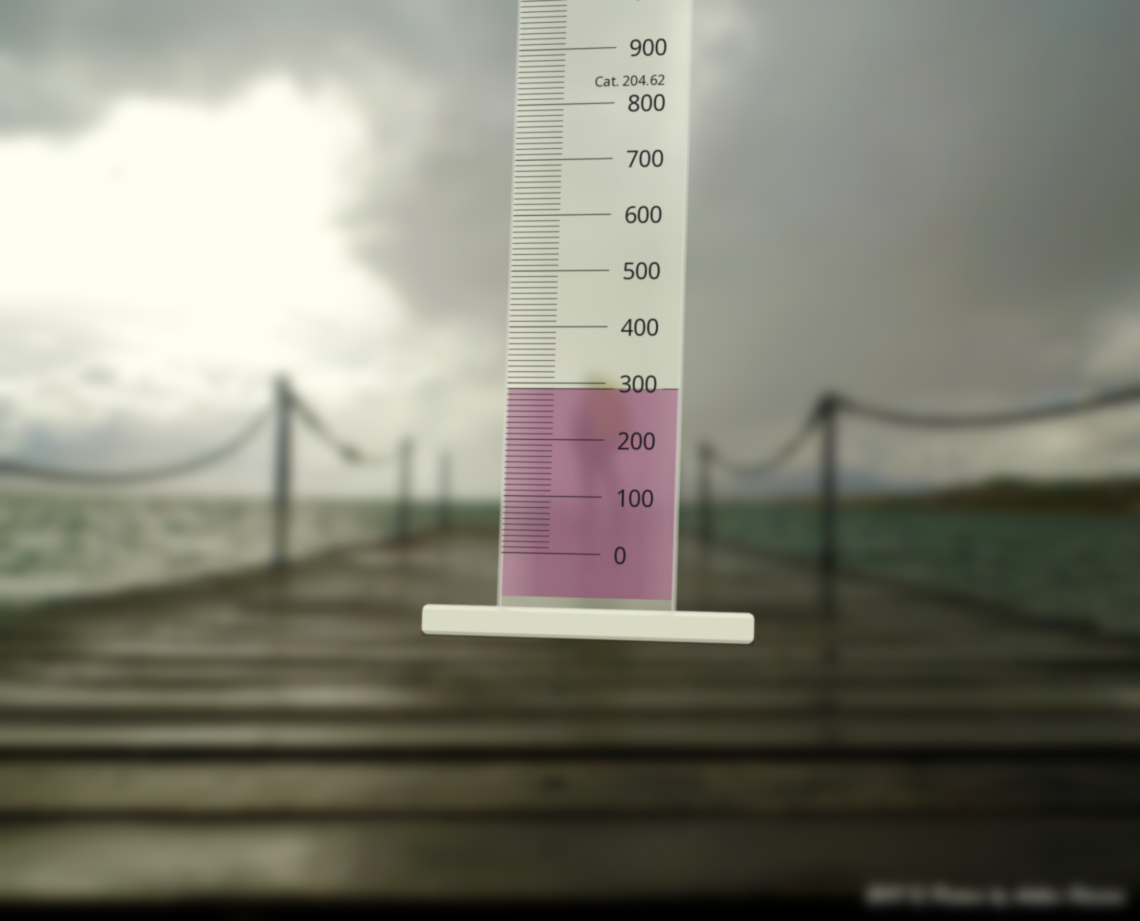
290 (mL)
